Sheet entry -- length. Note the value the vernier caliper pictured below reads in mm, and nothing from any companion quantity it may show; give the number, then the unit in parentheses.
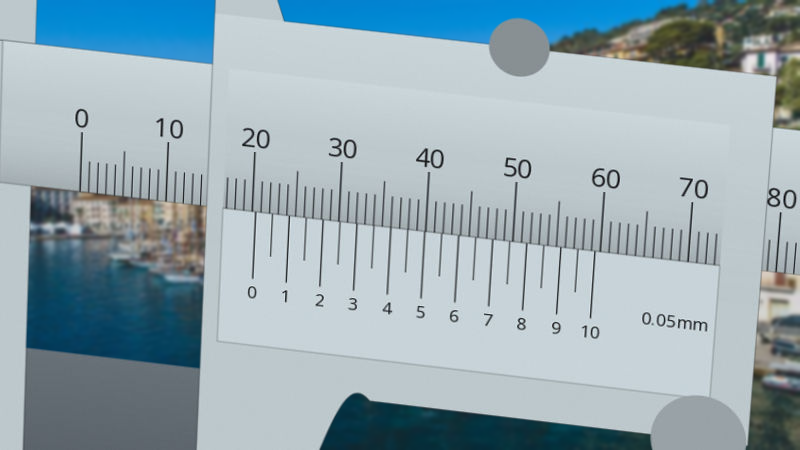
20.4 (mm)
